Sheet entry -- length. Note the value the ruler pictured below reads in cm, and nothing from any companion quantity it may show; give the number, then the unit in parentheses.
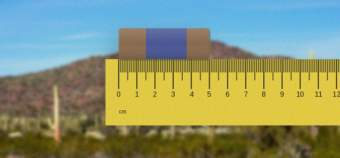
5 (cm)
